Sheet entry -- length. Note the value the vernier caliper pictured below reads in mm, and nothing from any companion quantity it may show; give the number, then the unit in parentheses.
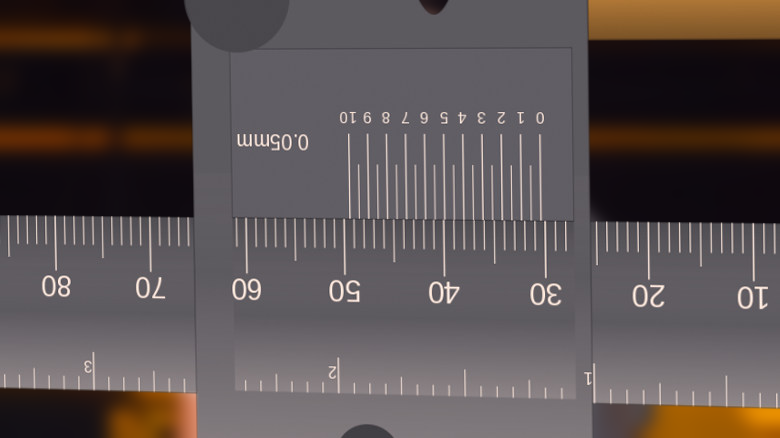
30.4 (mm)
